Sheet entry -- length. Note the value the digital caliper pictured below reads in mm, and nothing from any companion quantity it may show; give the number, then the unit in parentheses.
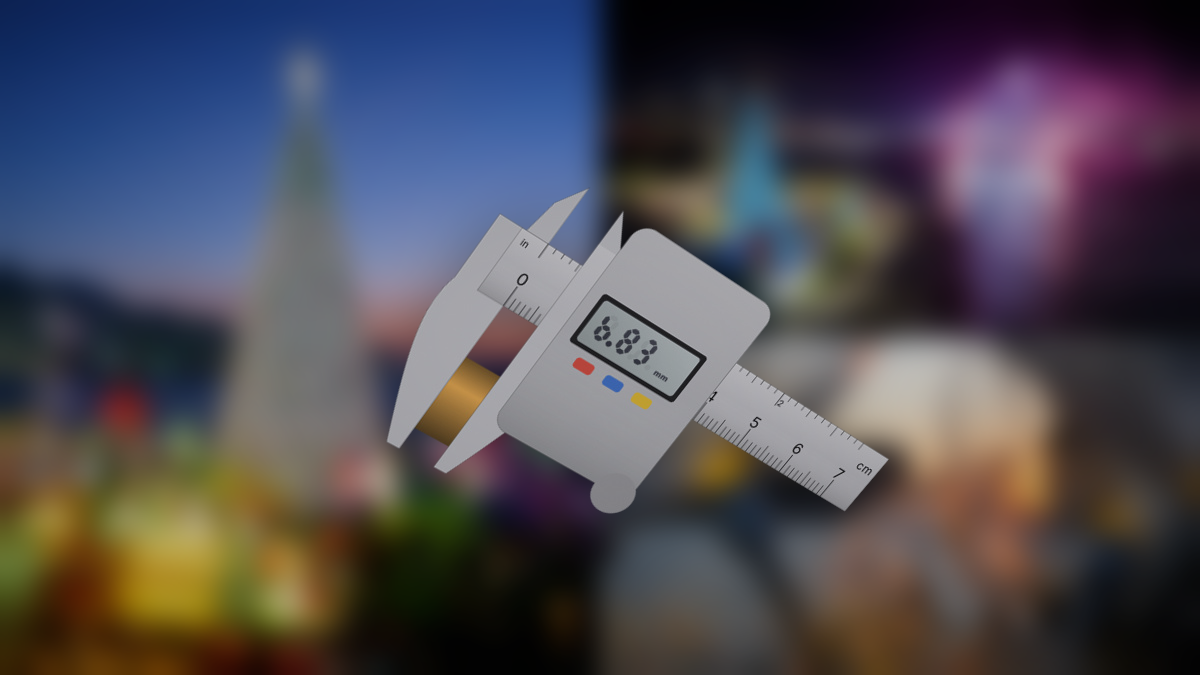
6.83 (mm)
